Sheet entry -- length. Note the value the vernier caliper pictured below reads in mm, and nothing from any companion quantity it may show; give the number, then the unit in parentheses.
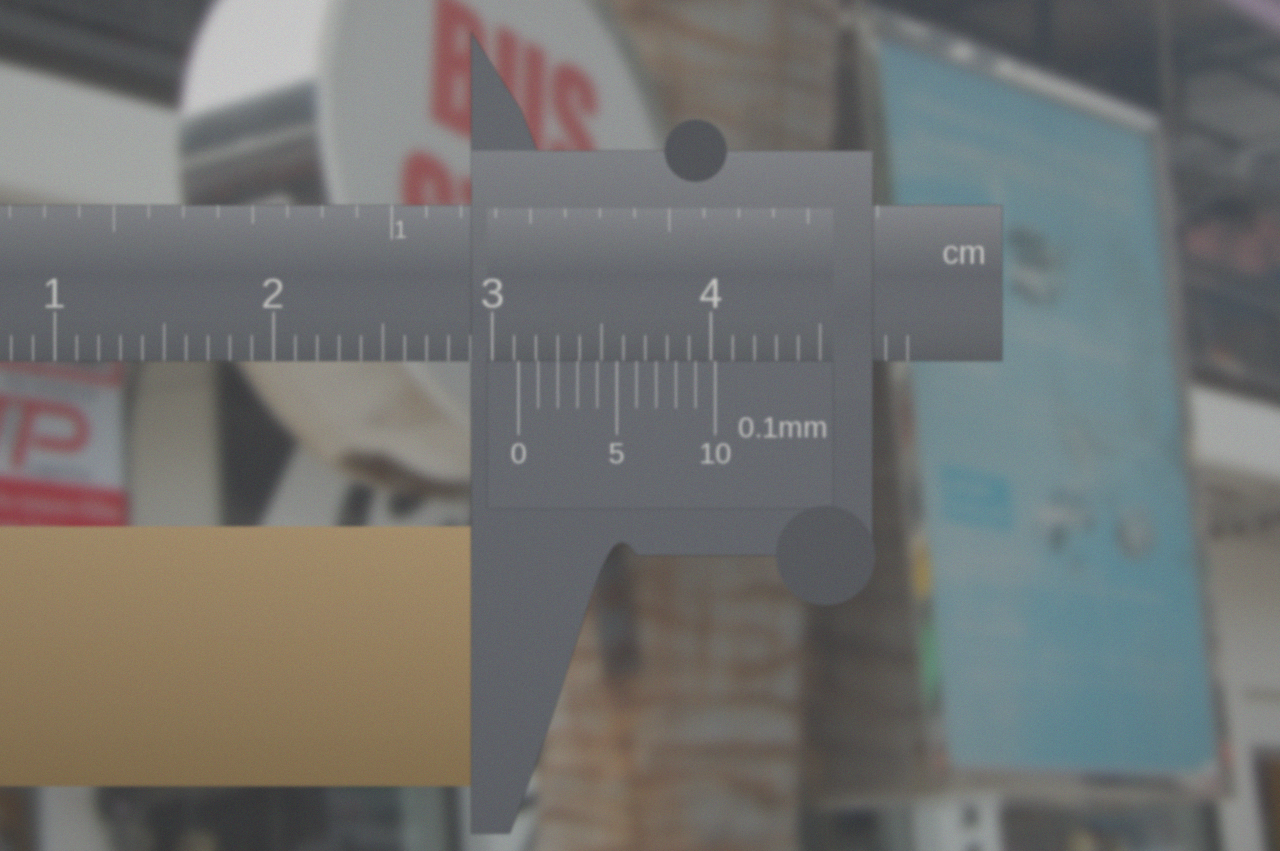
31.2 (mm)
